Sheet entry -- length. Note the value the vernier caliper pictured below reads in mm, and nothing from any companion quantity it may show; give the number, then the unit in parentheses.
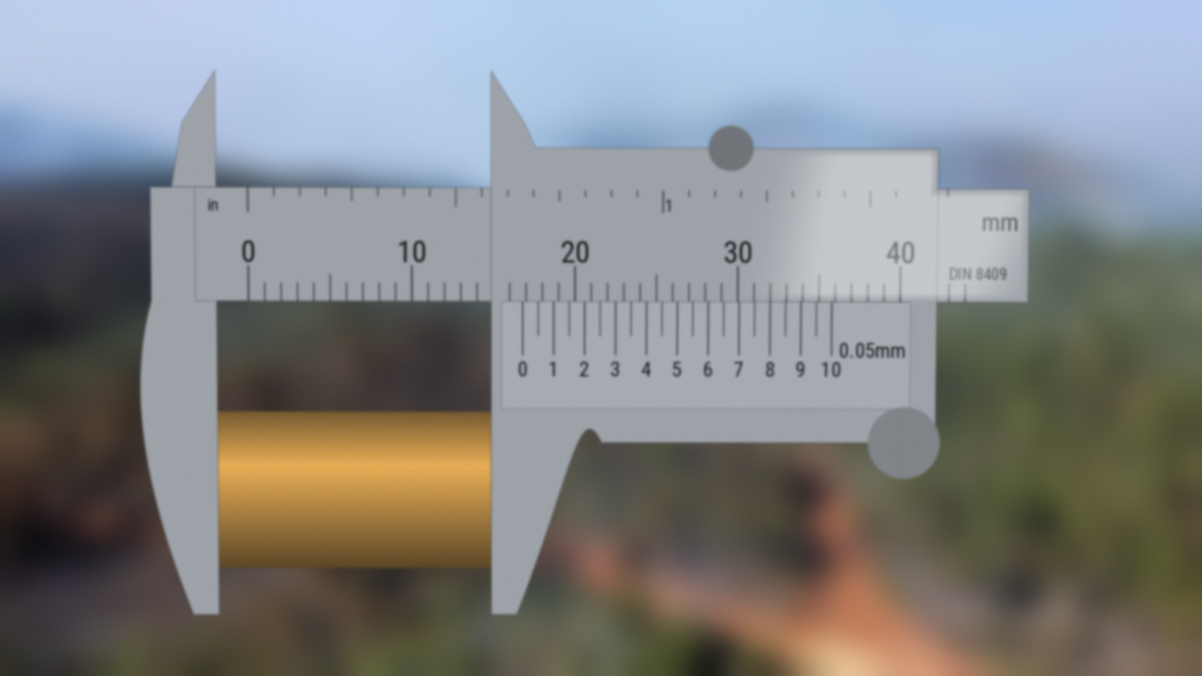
16.8 (mm)
